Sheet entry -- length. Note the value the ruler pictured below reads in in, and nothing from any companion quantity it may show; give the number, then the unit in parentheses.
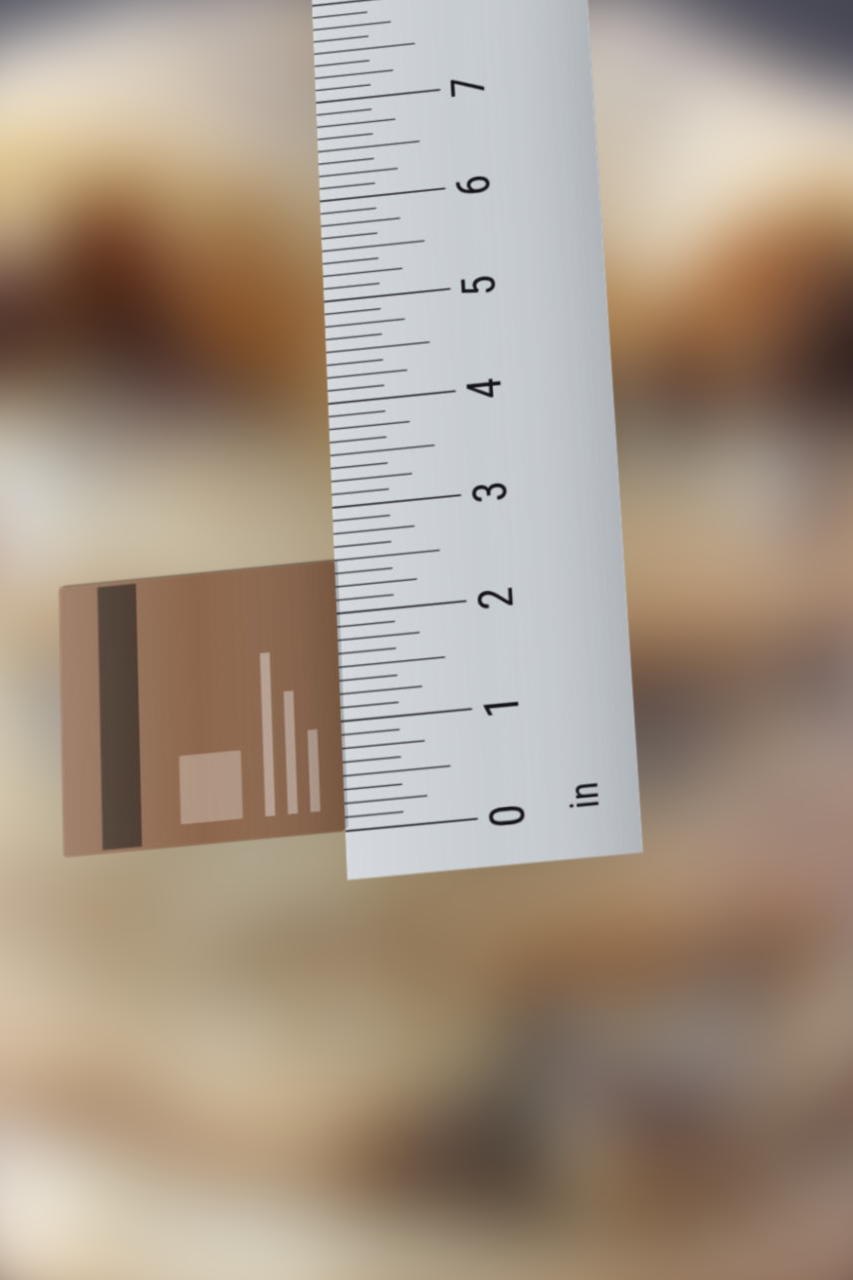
2.5 (in)
